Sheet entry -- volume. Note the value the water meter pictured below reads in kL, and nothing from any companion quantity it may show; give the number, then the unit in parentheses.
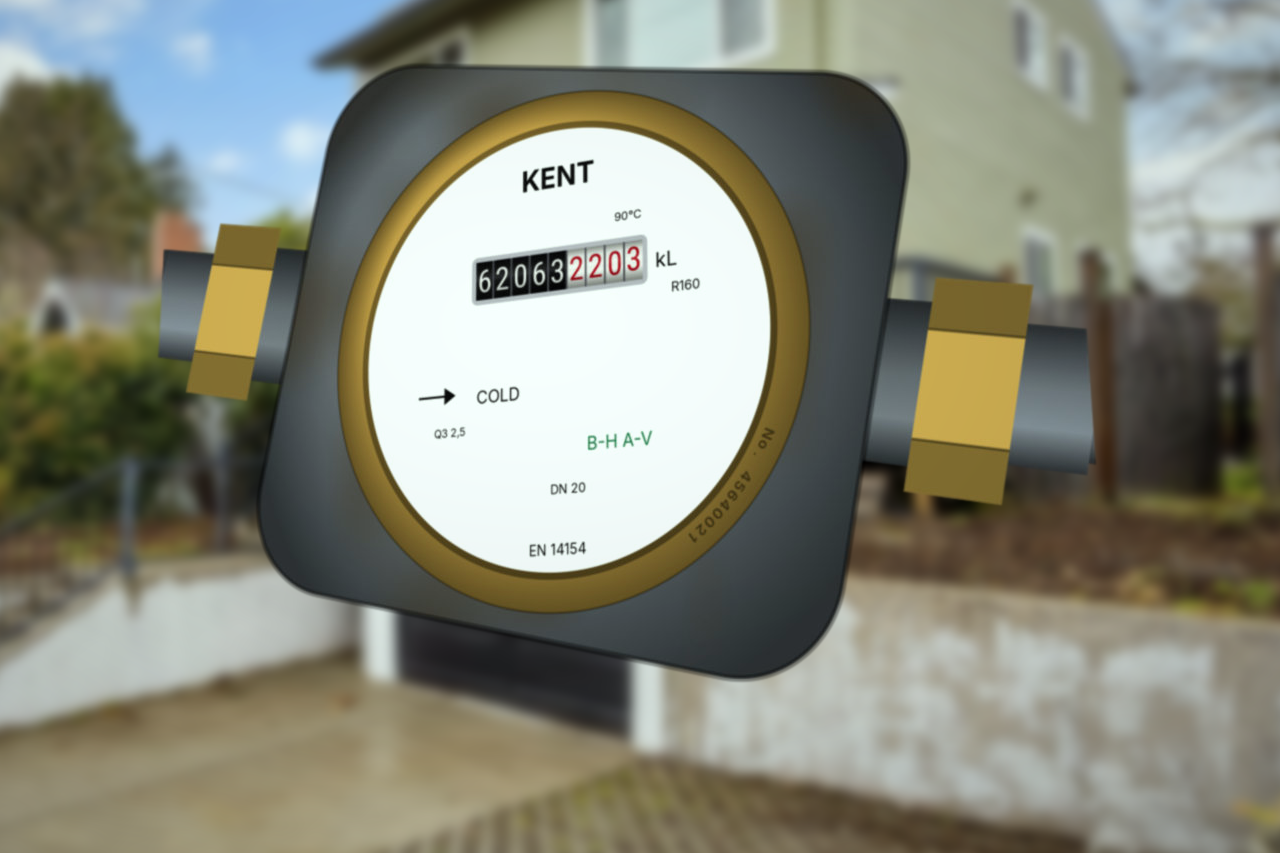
62063.2203 (kL)
